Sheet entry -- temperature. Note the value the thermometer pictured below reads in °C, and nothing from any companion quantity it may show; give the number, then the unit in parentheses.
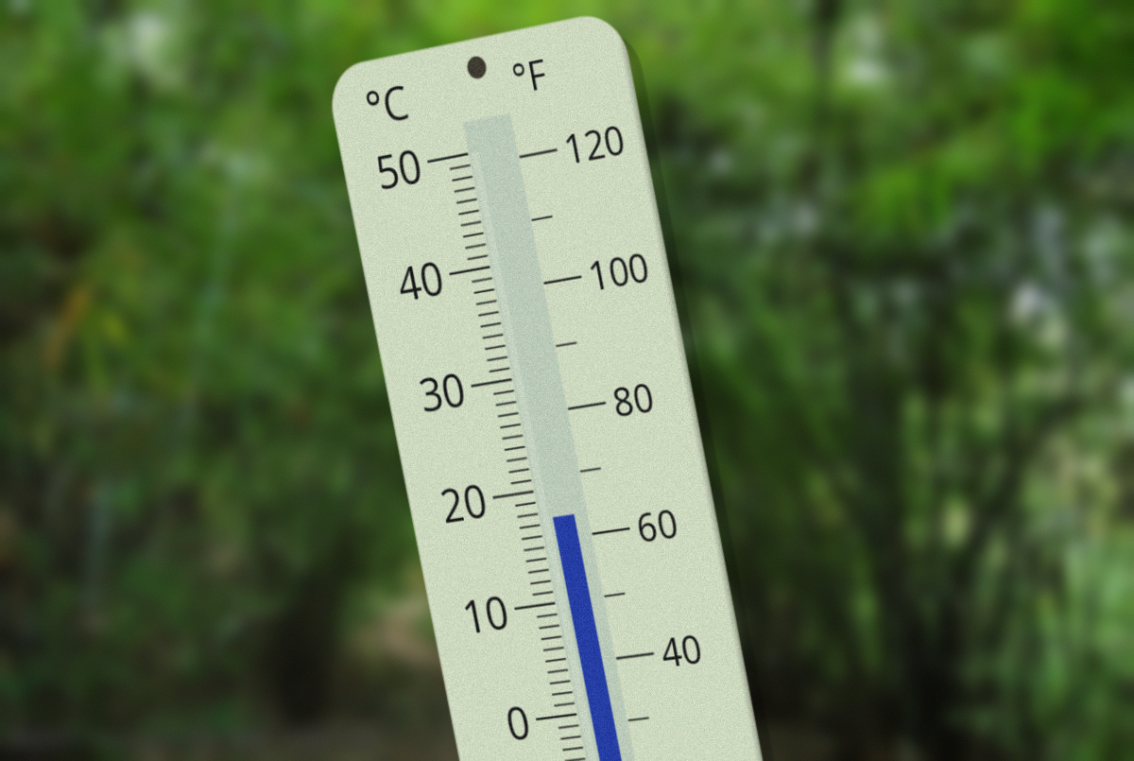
17.5 (°C)
